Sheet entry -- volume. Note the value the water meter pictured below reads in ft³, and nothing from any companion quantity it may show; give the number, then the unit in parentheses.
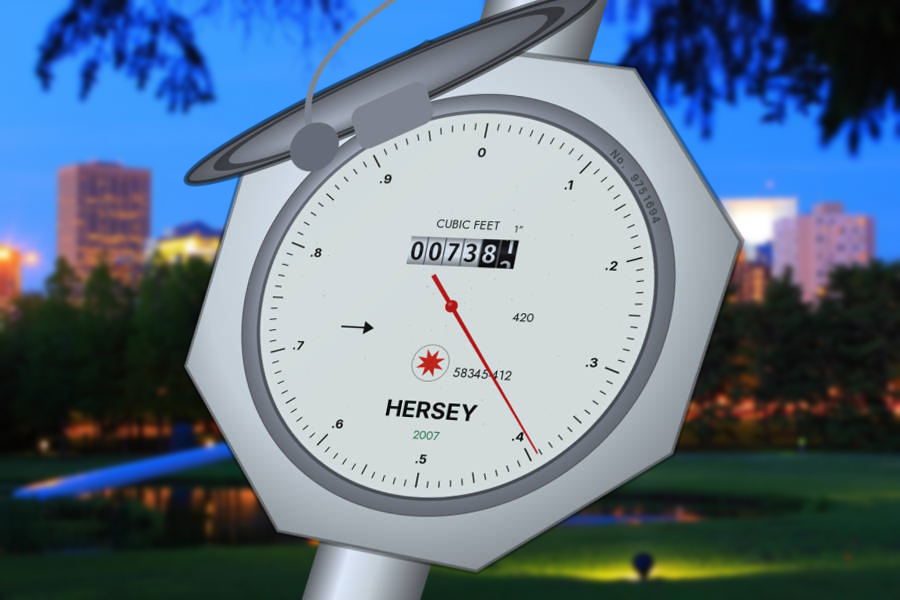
7381.39 (ft³)
